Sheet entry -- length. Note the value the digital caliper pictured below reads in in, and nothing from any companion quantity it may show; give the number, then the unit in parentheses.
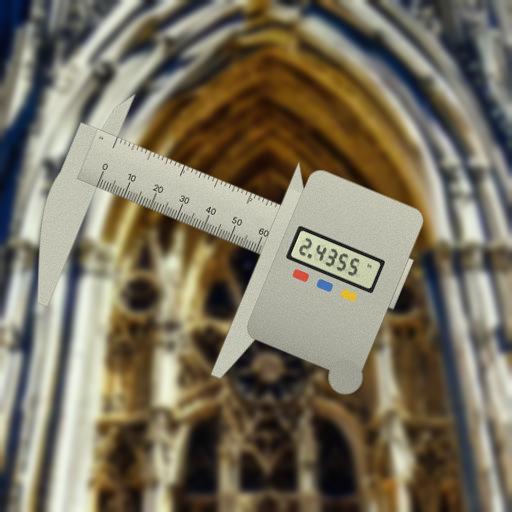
2.4355 (in)
